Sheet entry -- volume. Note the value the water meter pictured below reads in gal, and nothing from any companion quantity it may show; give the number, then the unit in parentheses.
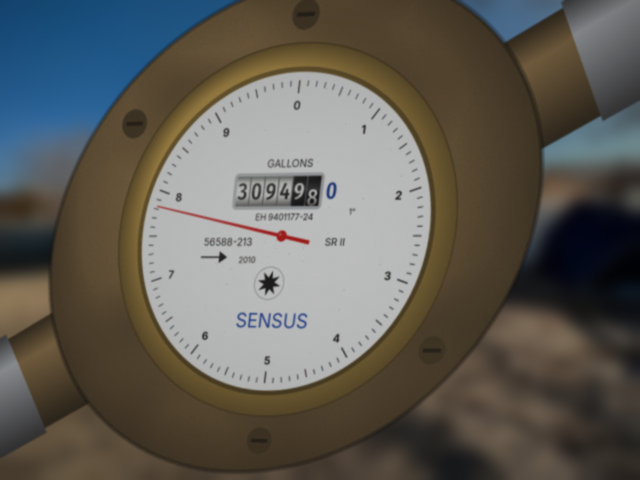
3094977.8 (gal)
